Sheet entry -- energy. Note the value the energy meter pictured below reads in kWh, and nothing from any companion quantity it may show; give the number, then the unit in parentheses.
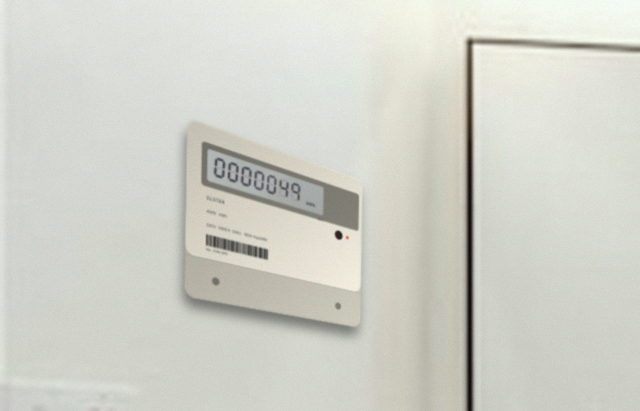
49 (kWh)
